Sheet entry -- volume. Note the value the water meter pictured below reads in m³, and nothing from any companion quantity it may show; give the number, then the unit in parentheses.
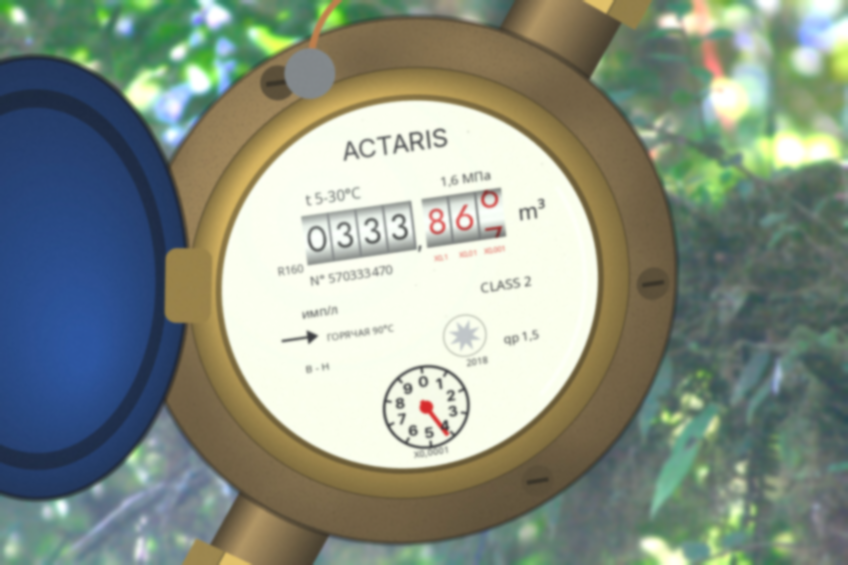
333.8664 (m³)
